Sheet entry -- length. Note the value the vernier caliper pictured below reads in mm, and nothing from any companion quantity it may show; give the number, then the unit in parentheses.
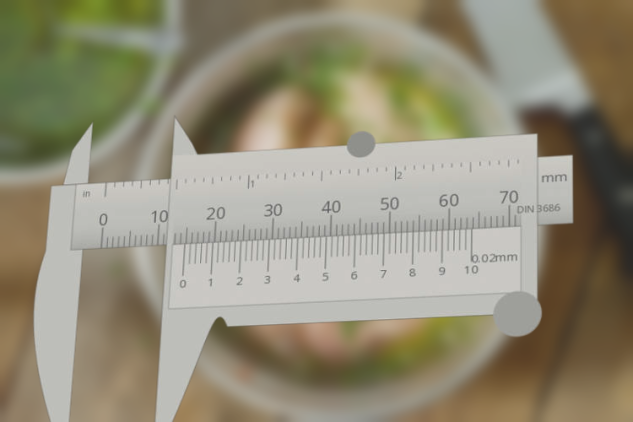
14.8 (mm)
